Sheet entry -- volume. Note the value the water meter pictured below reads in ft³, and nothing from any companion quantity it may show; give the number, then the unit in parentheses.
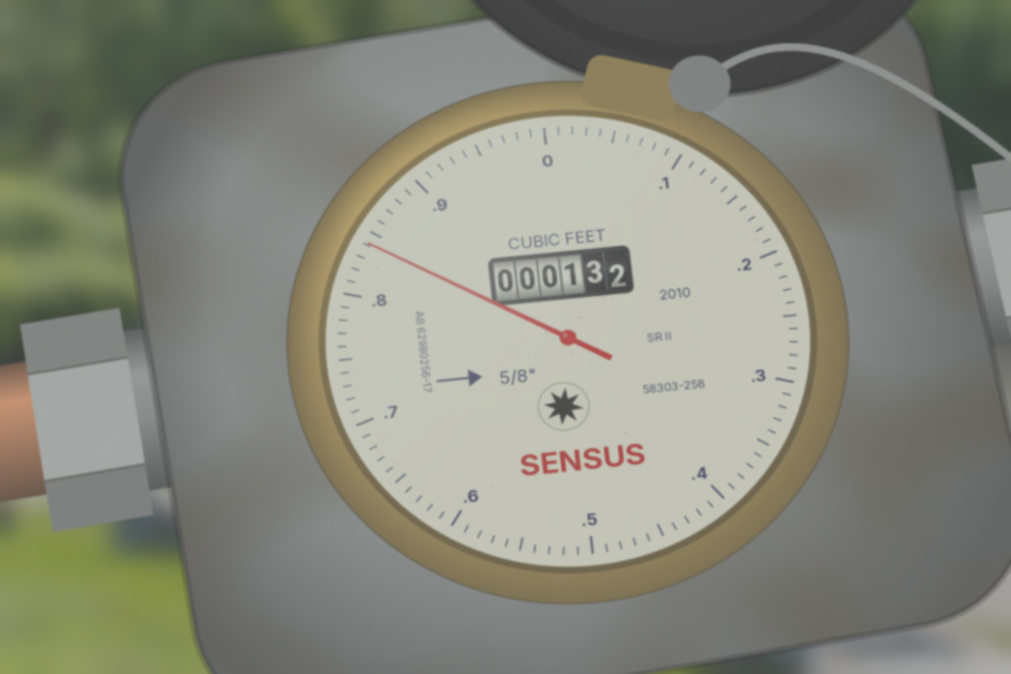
131.84 (ft³)
